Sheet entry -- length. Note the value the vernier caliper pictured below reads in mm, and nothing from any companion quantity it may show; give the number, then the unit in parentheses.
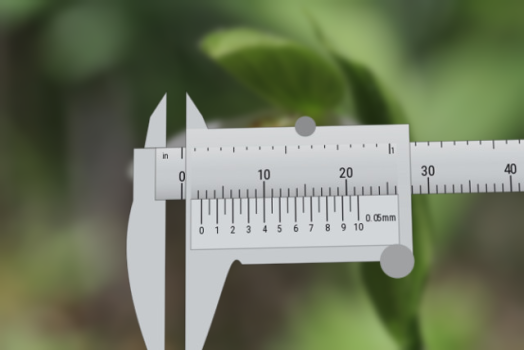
2.4 (mm)
